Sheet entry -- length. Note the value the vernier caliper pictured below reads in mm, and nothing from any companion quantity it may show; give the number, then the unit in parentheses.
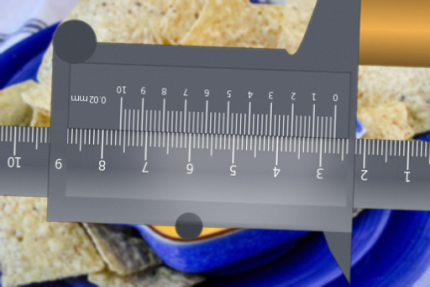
27.0 (mm)
